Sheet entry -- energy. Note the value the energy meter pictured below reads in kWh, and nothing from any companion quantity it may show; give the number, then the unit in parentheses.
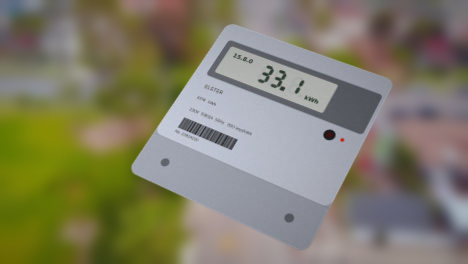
33.1 (kWh)
